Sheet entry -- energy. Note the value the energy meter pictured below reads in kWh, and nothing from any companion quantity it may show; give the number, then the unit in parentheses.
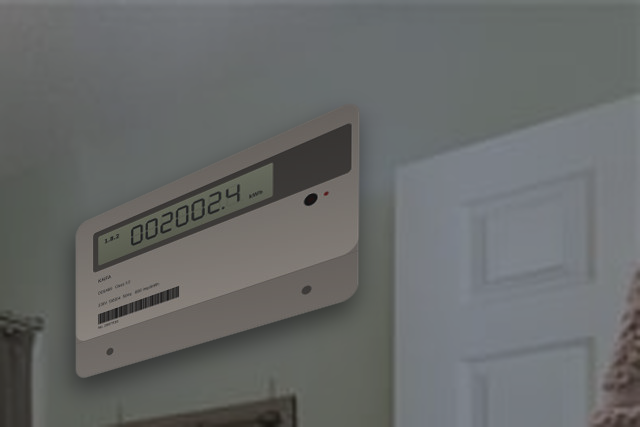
2002.4 (kWh)
